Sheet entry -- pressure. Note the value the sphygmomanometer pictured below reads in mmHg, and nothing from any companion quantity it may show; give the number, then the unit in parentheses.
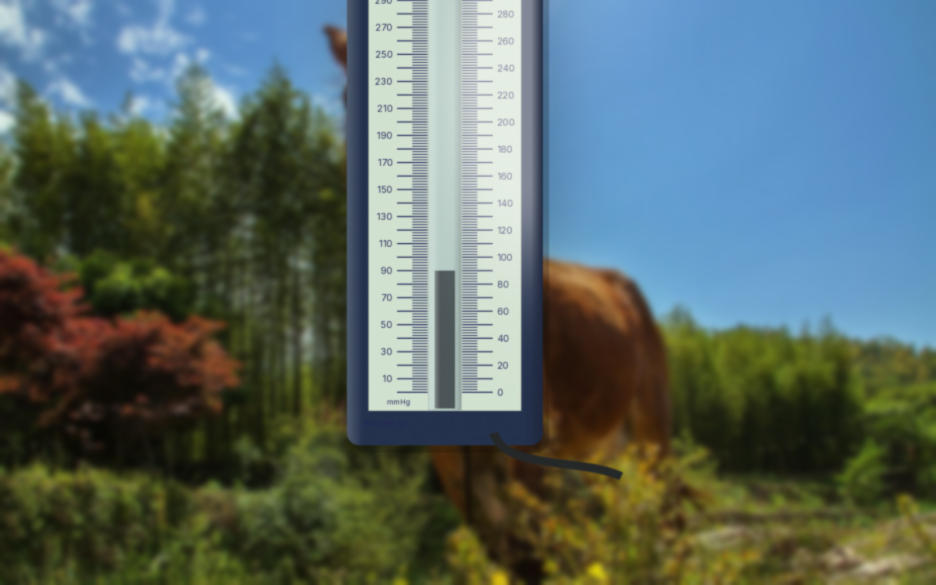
90 (mmHg)
